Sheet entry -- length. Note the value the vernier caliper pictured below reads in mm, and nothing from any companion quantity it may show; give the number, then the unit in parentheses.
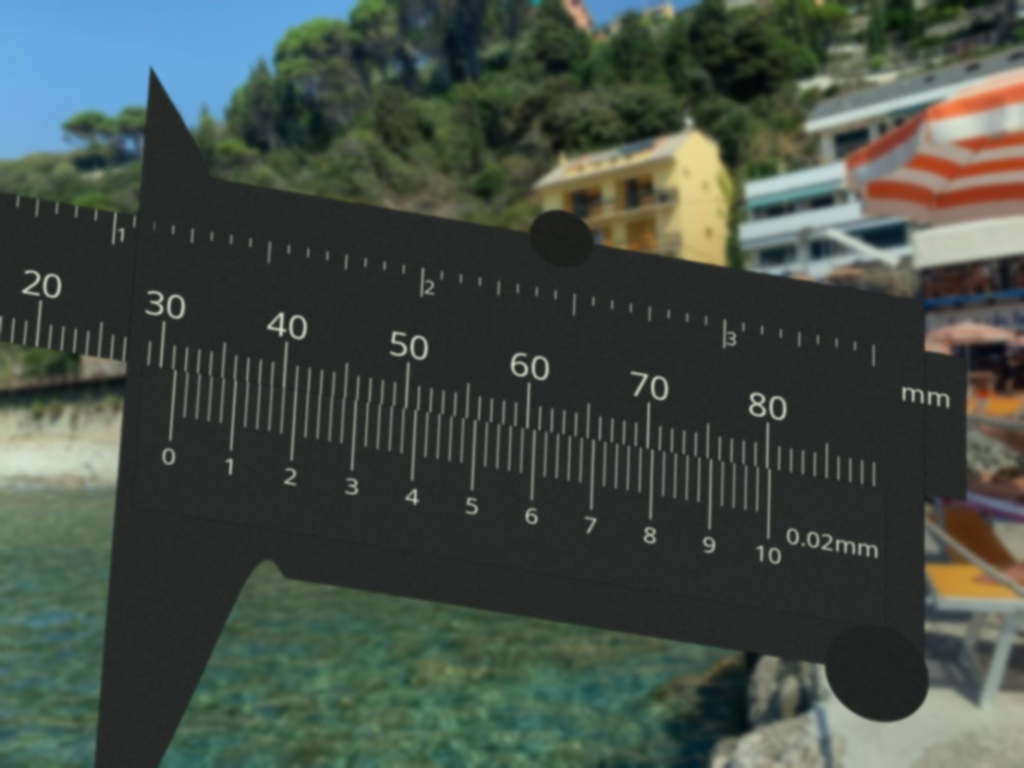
31.2 (mm)
